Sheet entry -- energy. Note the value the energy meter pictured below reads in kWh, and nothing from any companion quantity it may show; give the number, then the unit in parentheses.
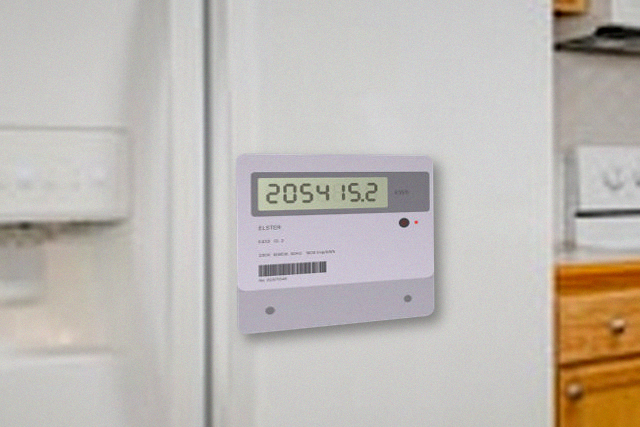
205415.2 (kWh)
